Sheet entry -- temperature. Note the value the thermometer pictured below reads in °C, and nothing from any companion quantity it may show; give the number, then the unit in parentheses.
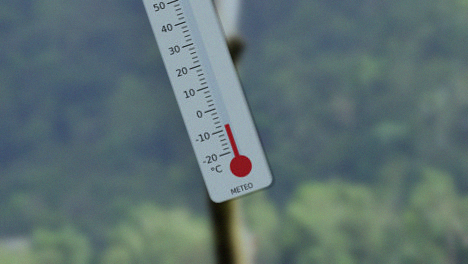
-8 (°C)
